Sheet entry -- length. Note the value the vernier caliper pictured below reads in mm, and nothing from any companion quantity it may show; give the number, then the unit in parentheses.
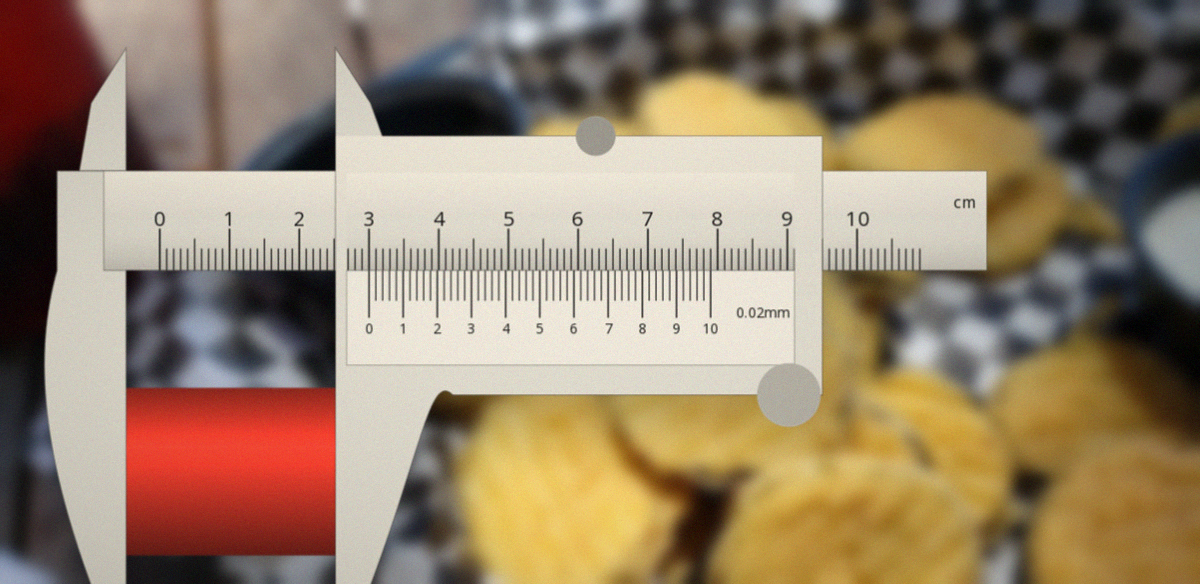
30.0 (mm)
